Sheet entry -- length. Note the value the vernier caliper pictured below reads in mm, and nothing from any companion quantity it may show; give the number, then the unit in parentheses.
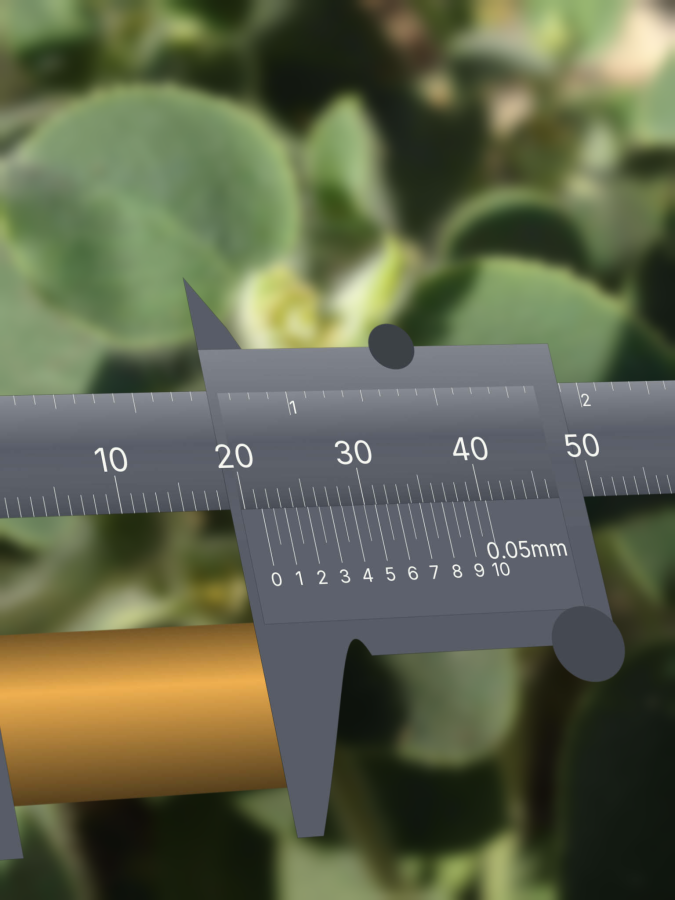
21.4 (mm)
